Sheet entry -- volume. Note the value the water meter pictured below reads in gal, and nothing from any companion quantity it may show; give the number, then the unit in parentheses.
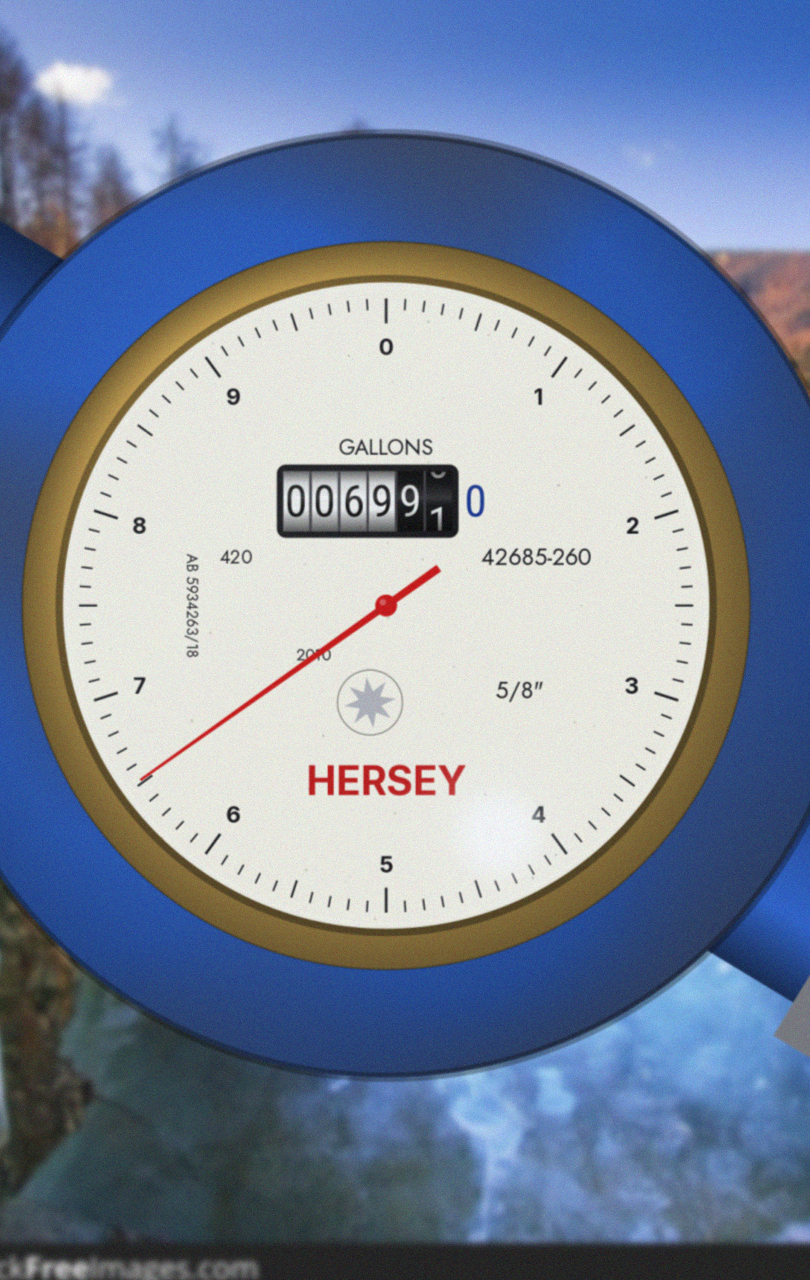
69906.5 (gal)
